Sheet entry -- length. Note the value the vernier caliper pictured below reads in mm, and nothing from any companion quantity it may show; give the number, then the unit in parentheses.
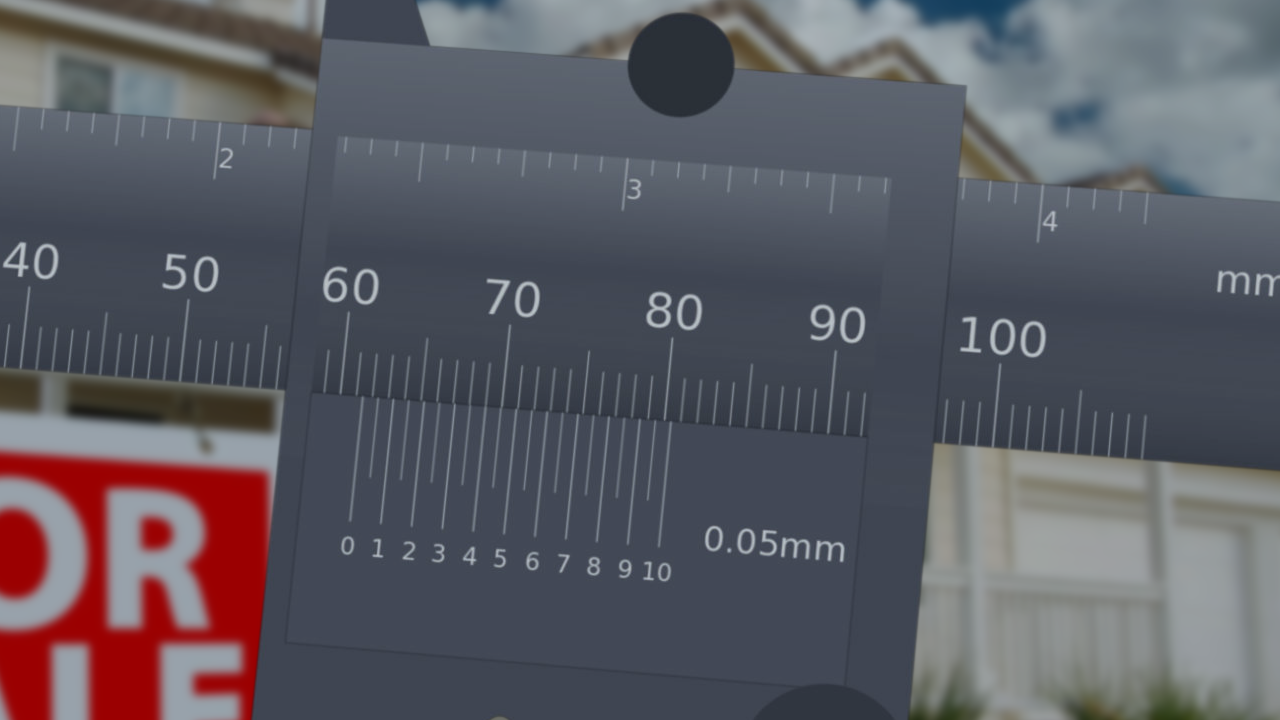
61.4 (mm)
